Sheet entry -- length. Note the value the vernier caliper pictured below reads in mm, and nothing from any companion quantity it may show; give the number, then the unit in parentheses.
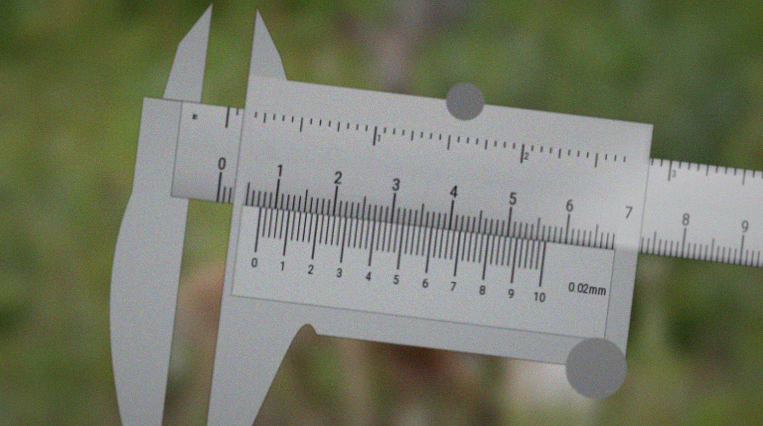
7.5 (mm)
